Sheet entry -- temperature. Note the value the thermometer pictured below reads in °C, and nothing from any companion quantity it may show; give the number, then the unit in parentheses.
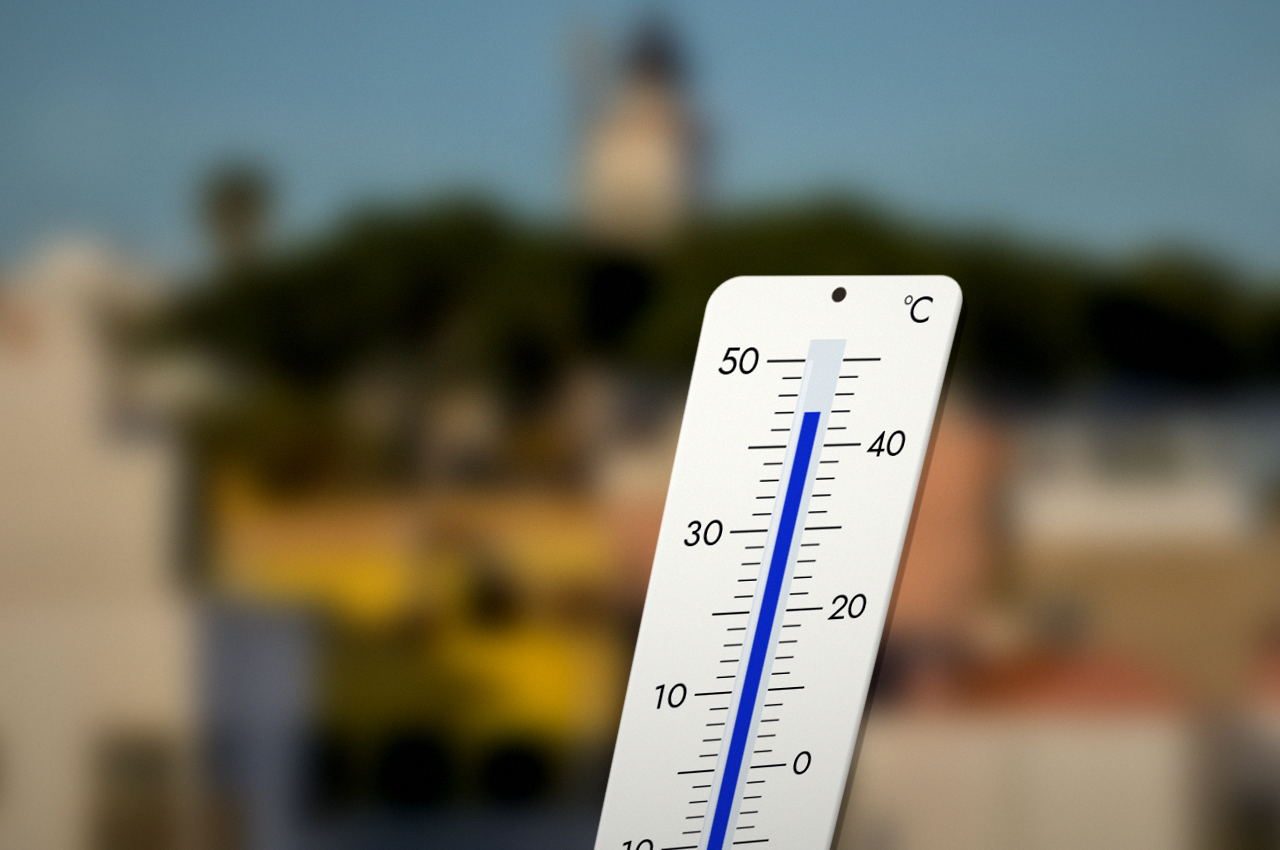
44 (°C)
